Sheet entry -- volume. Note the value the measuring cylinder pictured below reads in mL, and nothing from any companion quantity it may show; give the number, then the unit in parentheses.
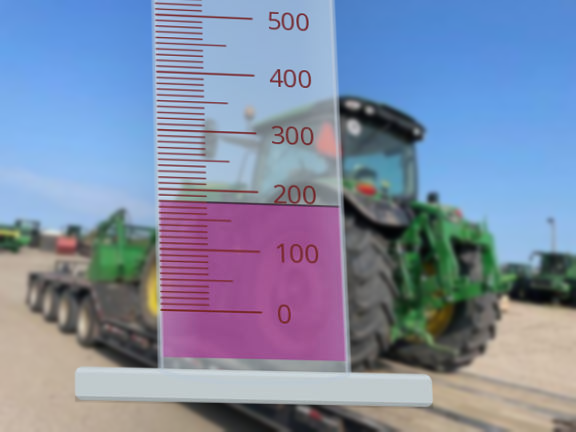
180 (mL)
